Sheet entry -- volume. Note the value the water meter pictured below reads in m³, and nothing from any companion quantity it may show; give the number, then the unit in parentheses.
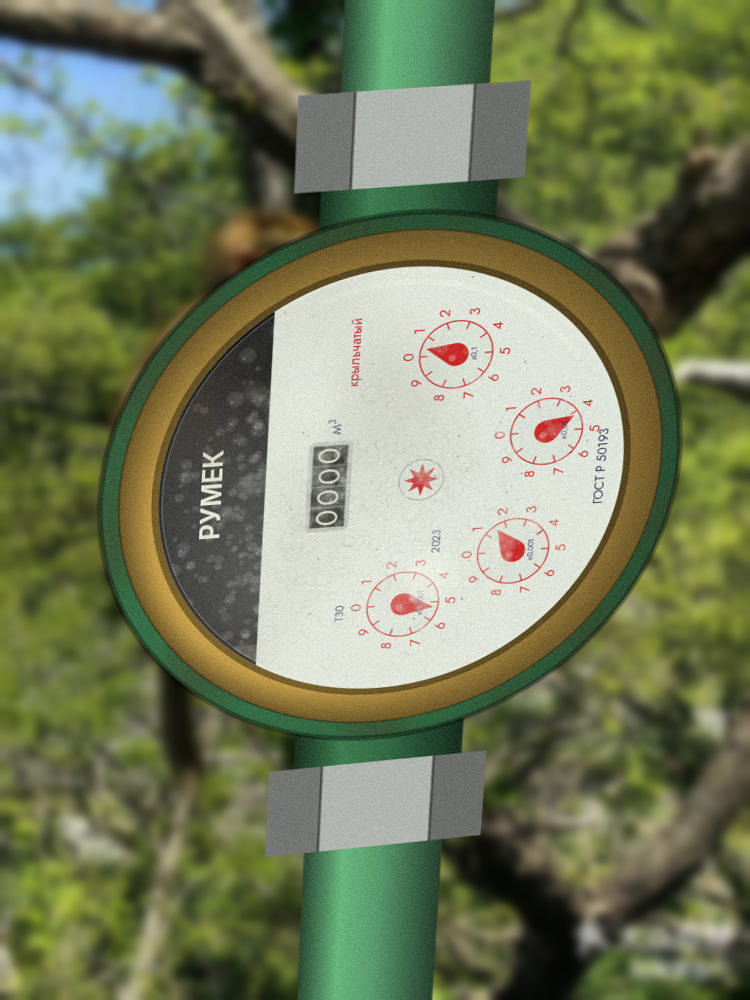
0.0415 (m³)
